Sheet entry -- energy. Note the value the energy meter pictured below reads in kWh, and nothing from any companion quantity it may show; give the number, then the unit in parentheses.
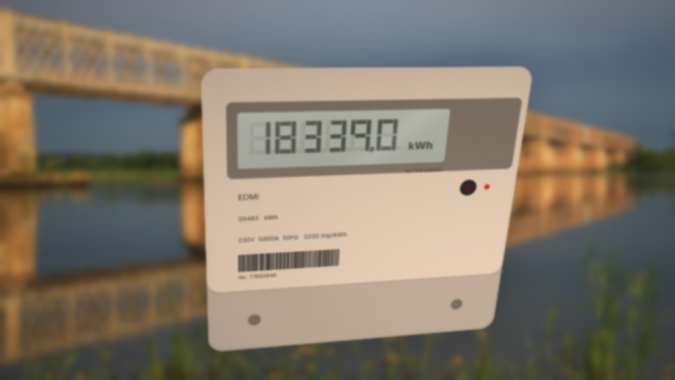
18339.0 (kWh)
